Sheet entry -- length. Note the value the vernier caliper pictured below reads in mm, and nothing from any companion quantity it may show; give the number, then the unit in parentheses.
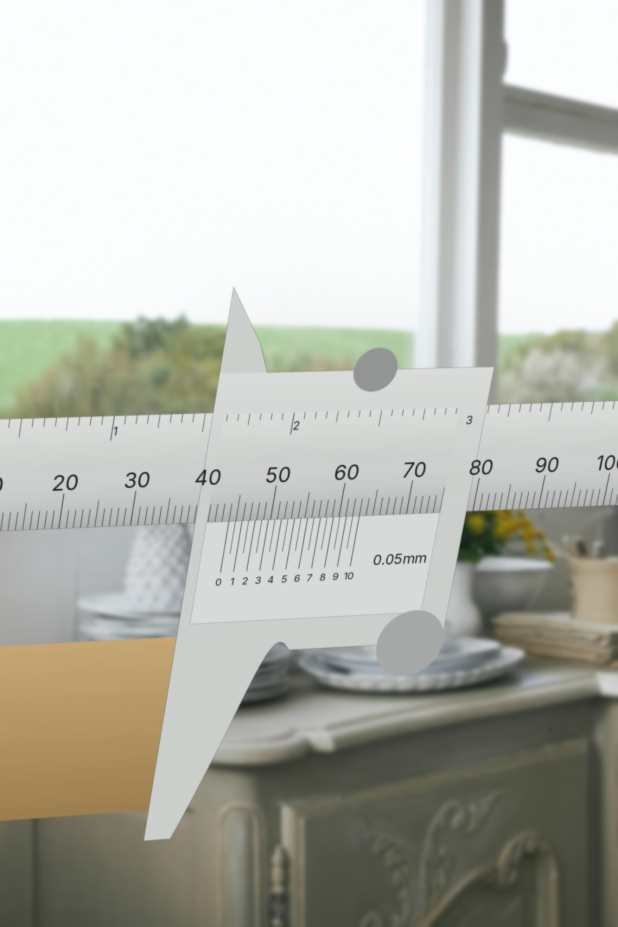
44.0 (mm)
